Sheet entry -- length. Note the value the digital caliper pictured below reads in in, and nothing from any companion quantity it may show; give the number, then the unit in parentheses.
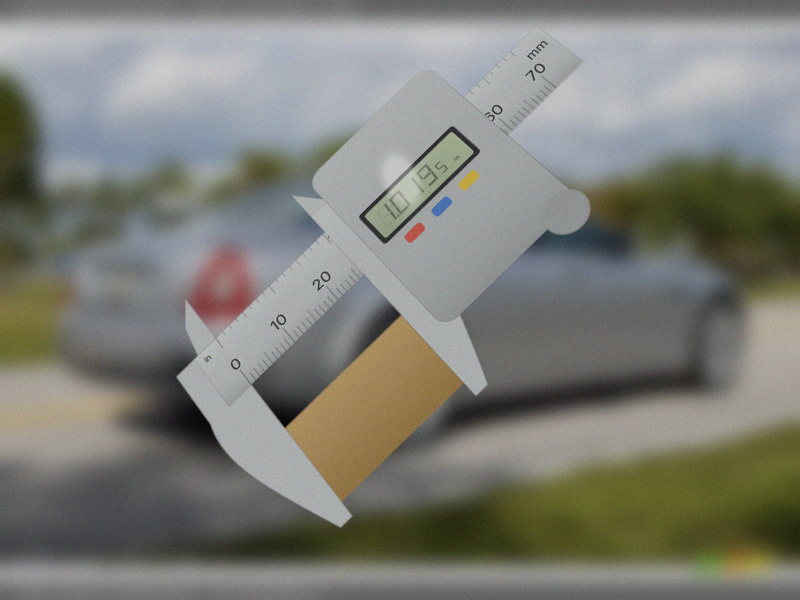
1.0195 (in)
